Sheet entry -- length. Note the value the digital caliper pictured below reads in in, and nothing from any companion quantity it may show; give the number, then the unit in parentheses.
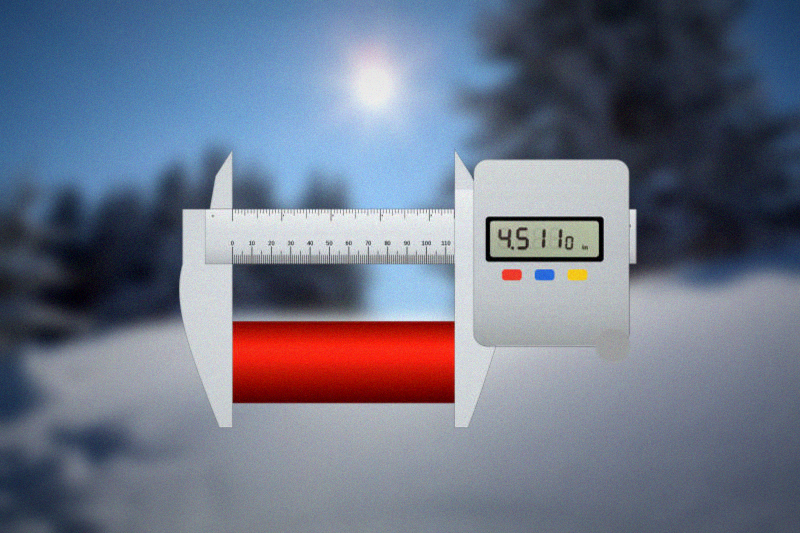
4.5110 (in)
